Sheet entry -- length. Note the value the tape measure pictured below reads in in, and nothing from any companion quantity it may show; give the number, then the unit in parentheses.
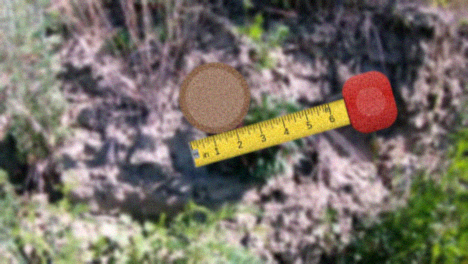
3 (in)
